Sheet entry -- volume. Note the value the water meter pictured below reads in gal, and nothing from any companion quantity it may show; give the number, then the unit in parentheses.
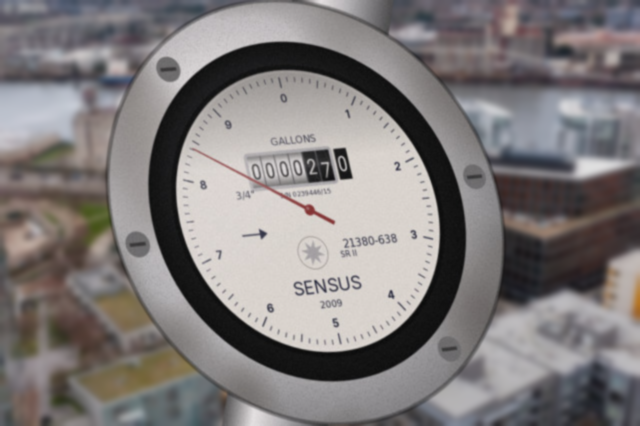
268.4 (gal)
